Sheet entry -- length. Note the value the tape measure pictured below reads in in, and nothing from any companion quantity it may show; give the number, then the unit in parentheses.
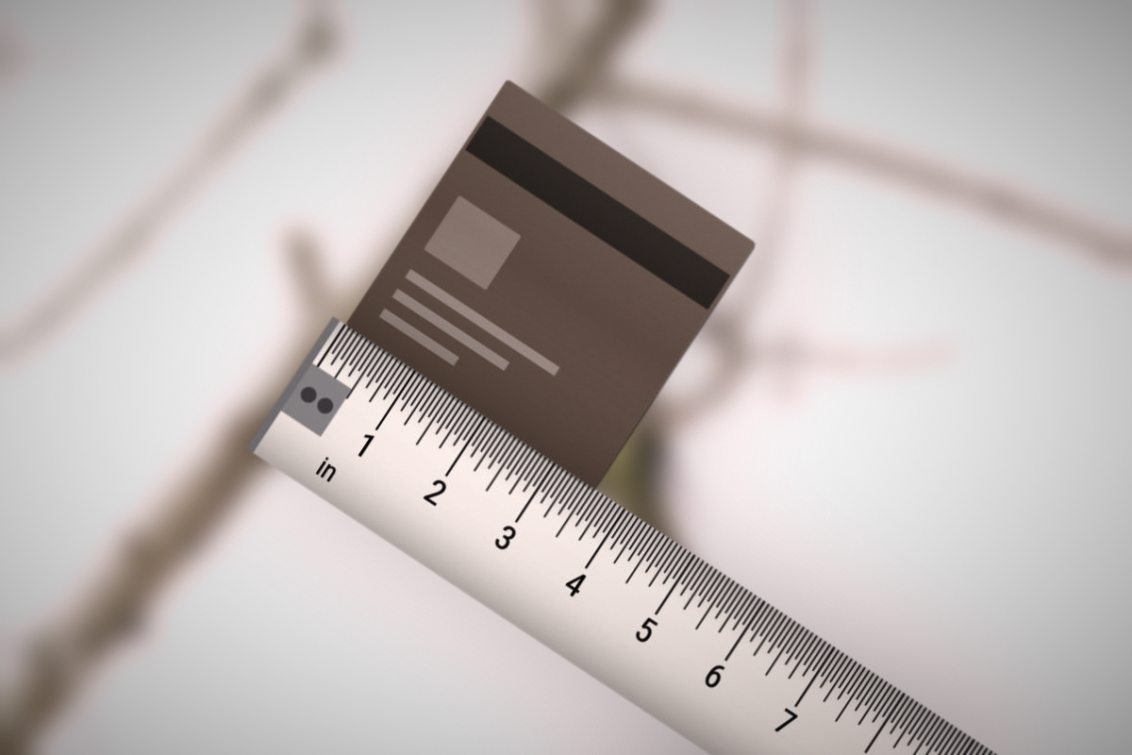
3.5625 (in)
